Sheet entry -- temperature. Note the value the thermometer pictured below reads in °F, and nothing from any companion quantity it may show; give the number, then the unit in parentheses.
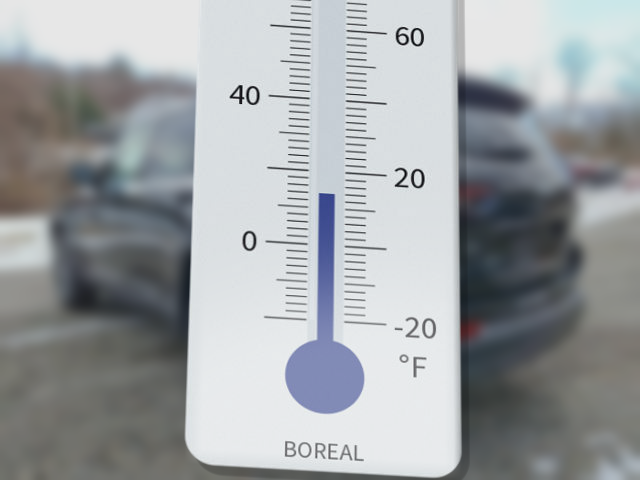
14 (°F)
